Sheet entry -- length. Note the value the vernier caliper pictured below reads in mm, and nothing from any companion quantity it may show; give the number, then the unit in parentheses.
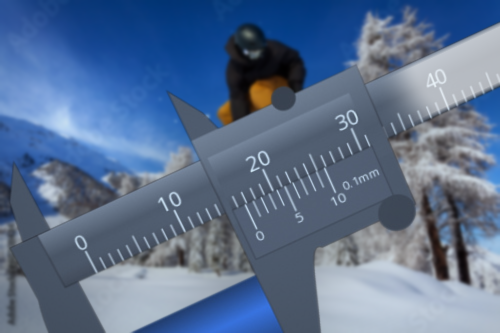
16.8 (mm)
